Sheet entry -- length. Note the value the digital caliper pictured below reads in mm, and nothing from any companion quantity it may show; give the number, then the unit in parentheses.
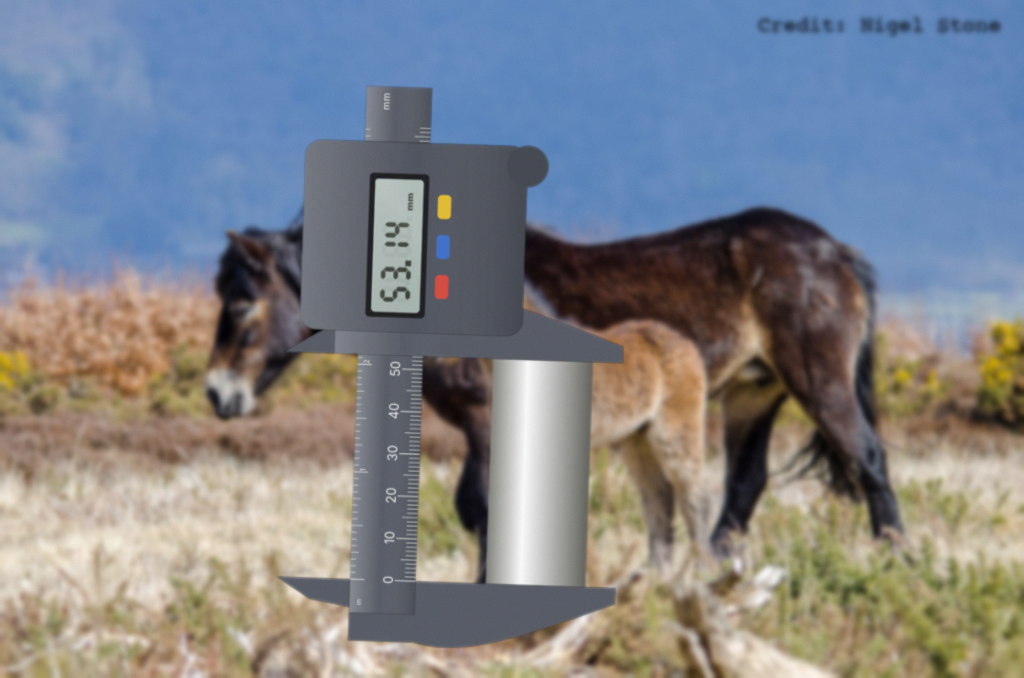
53.14 (mm)
